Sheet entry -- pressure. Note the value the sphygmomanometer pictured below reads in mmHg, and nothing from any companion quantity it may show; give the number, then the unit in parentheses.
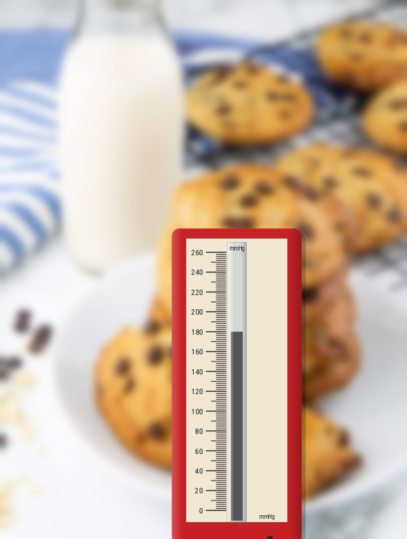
180 (mmHg)
